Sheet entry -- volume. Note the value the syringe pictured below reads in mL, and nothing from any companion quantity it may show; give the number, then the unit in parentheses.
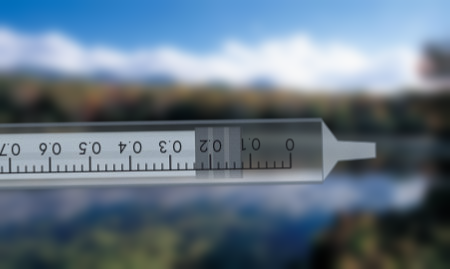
0.12 (mL)
